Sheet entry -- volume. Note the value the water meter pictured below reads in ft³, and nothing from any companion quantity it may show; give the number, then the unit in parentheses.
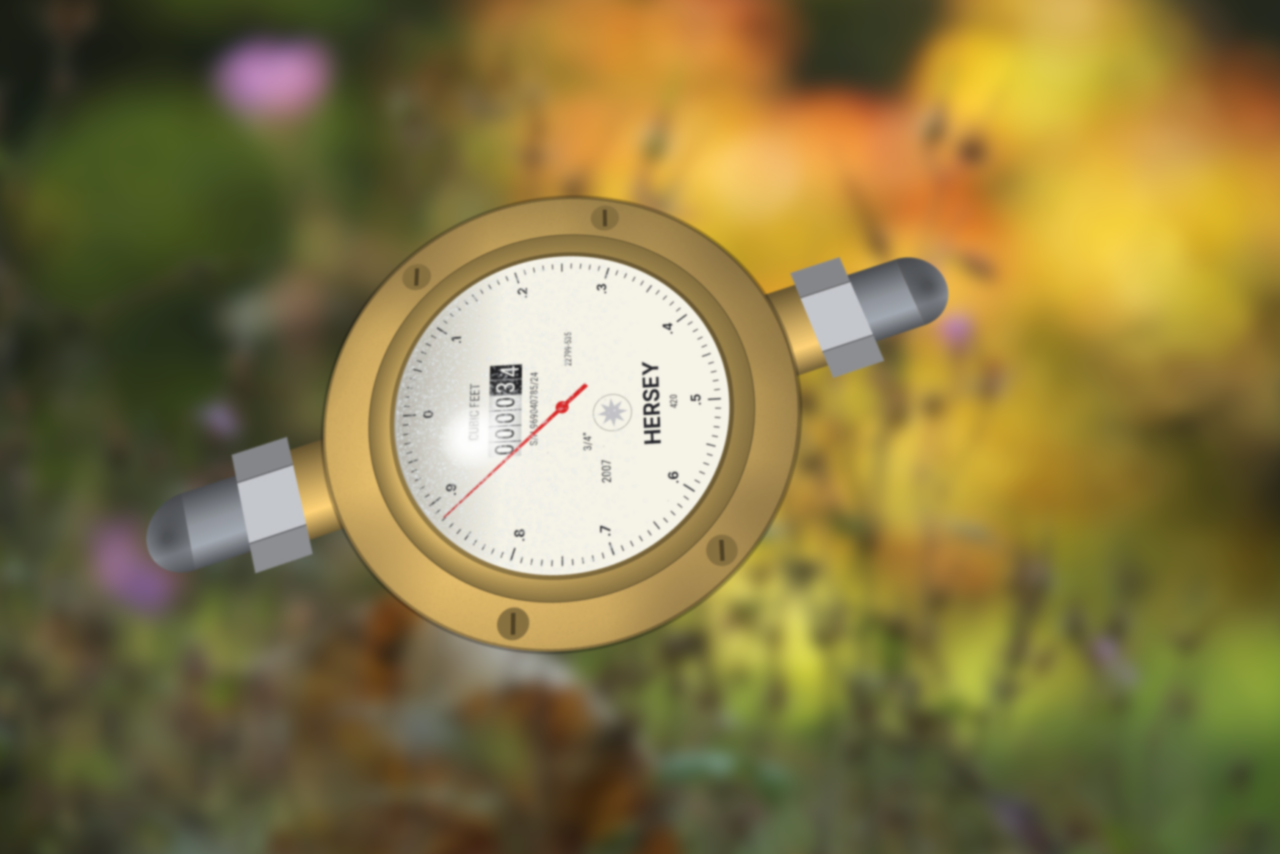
33.88 (ft³)
